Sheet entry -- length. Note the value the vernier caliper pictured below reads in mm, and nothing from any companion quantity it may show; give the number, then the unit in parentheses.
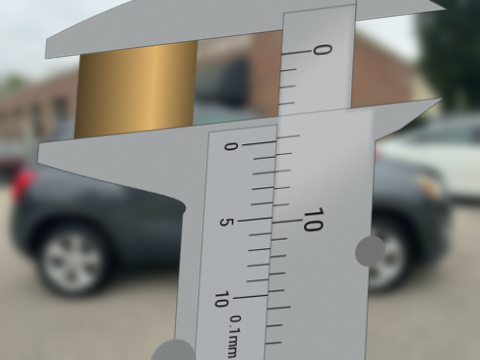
5.2 (mm)
